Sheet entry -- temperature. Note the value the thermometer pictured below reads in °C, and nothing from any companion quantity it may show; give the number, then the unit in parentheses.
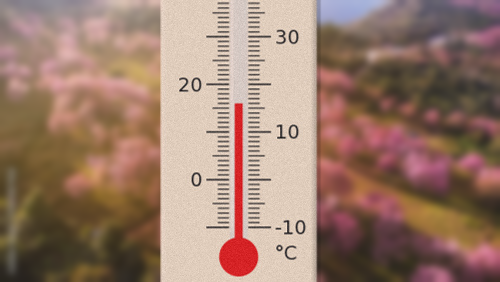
16 (°C)
